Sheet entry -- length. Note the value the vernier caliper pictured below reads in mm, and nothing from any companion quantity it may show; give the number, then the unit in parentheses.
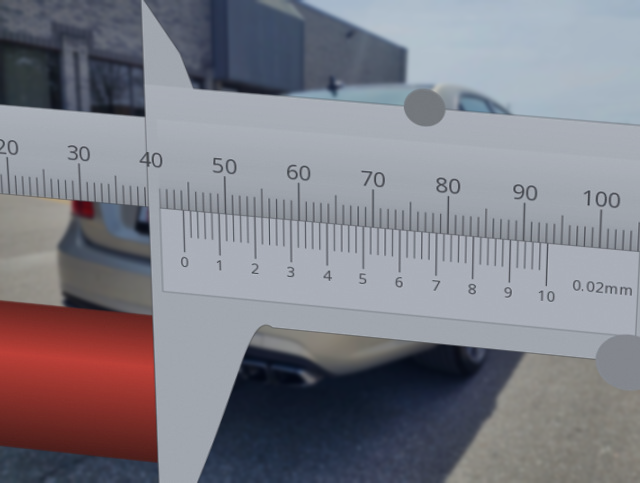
44.2 (mm)
